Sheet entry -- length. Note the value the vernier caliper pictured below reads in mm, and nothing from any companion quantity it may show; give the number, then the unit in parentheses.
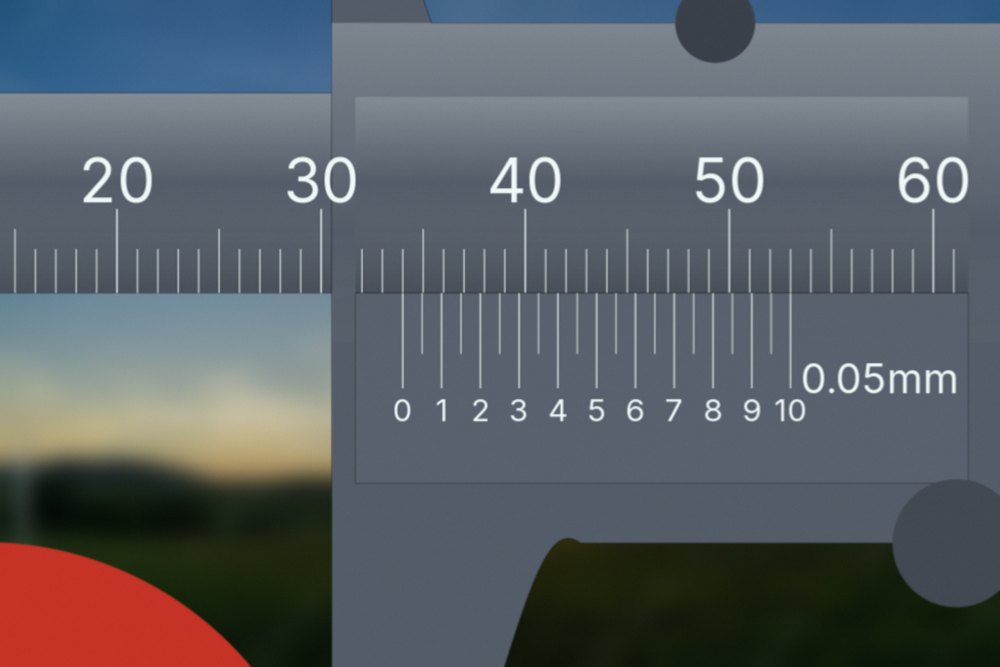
34.0 (mm)
